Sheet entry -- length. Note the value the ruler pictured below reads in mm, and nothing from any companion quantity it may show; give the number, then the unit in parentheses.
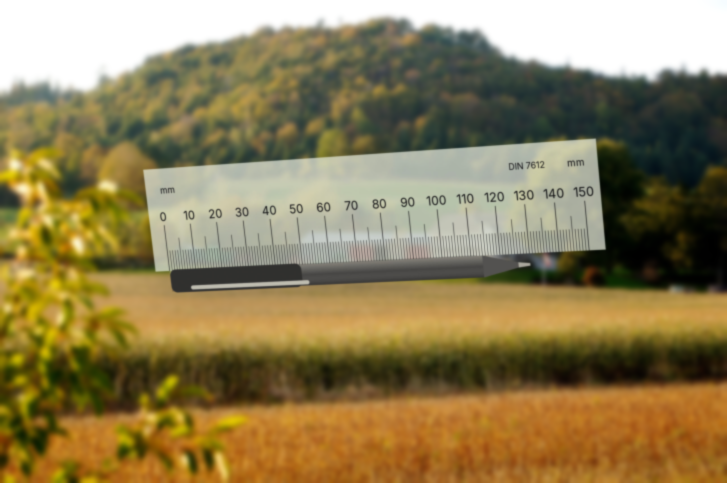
130 (mm)
